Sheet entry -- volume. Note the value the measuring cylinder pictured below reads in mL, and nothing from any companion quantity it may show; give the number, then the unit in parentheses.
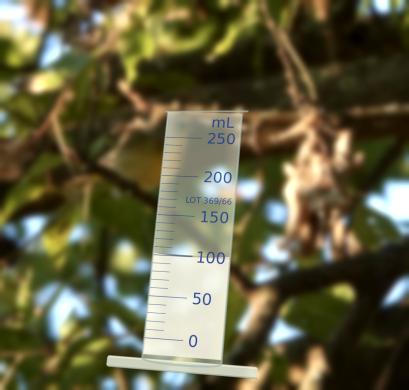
100 (mL)
